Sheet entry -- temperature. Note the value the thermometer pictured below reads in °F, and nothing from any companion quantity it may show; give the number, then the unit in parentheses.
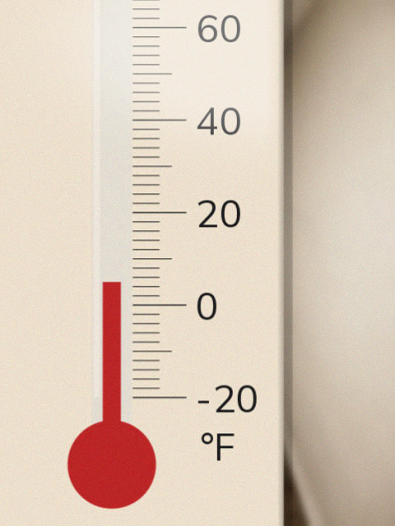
5 (°F)
